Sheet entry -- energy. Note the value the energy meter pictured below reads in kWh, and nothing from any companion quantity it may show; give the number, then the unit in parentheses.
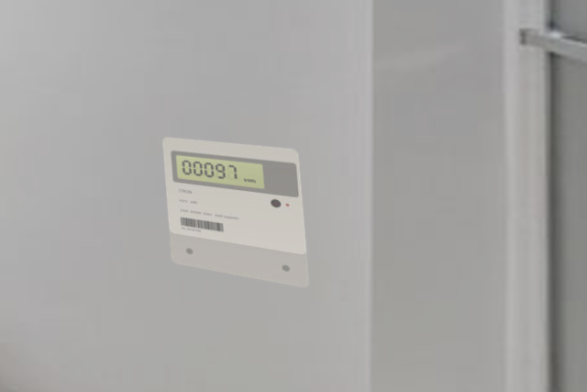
97 (kWh)
